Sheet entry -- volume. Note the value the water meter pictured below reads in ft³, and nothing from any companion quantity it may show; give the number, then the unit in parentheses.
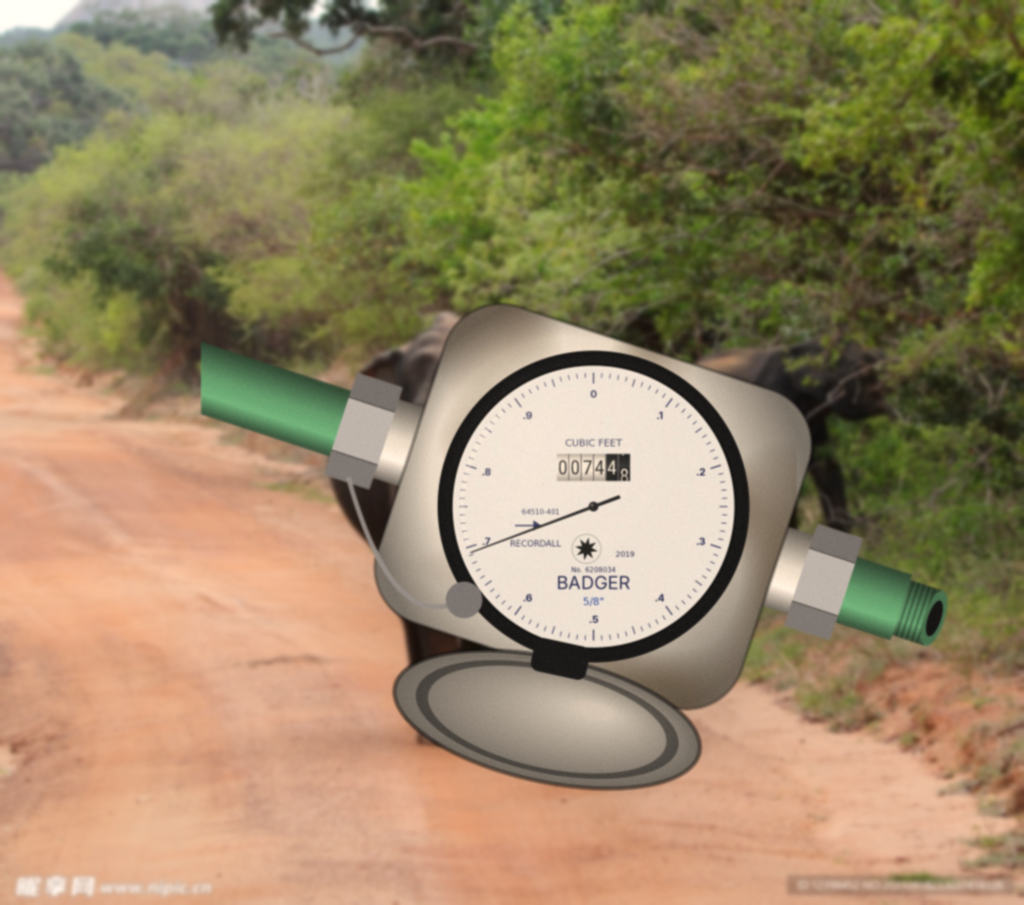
7447.69 (ft³)
